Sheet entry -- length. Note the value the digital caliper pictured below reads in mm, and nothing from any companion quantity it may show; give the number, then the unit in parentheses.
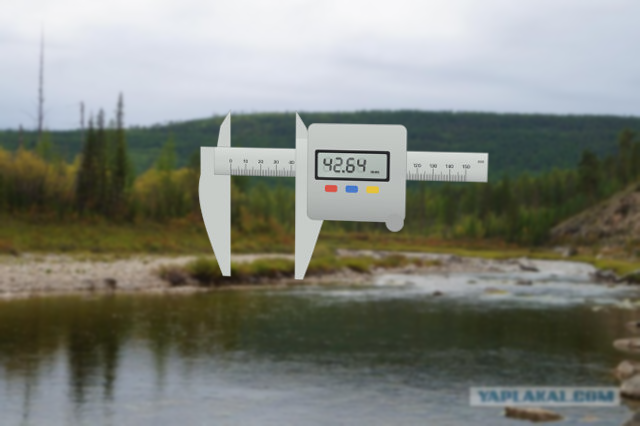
42.64 (mm)
